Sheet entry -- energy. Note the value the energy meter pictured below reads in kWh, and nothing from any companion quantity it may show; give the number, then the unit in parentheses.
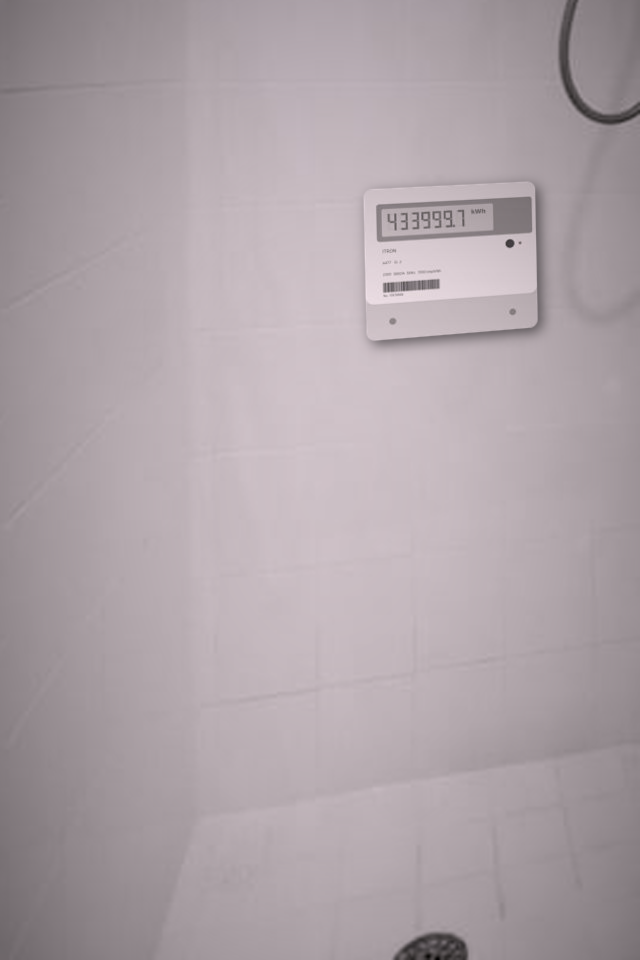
433999.7 (kWh)
